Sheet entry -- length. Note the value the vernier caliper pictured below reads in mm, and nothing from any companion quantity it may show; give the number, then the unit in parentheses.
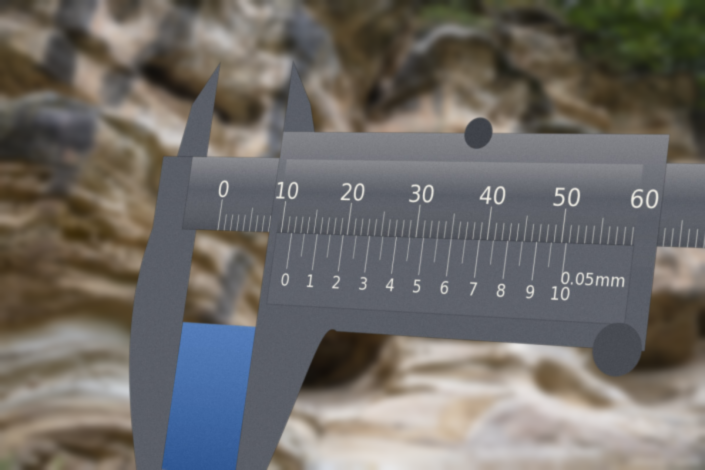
11.6 (mm)
